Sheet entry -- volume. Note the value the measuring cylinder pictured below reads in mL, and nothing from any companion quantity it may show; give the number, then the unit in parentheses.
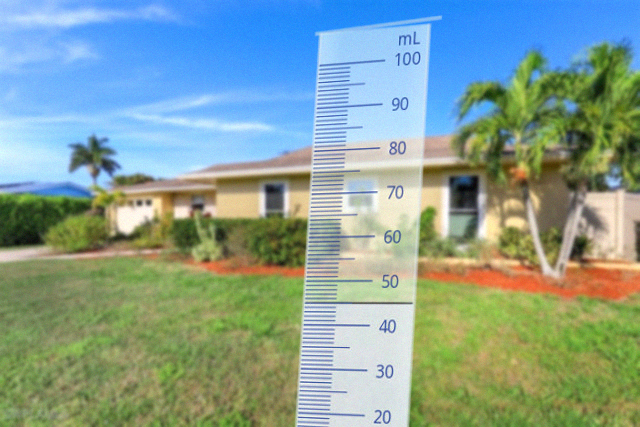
45 (mL)
